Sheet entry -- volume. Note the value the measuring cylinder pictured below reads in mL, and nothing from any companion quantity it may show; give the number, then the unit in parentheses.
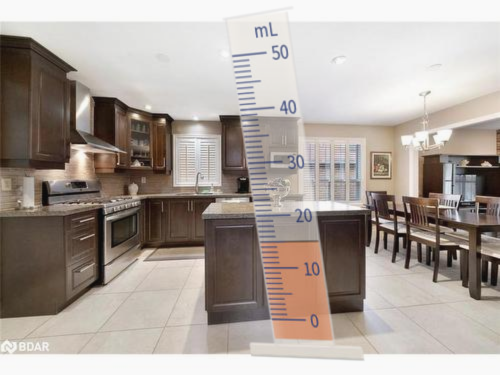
15 (mL)
